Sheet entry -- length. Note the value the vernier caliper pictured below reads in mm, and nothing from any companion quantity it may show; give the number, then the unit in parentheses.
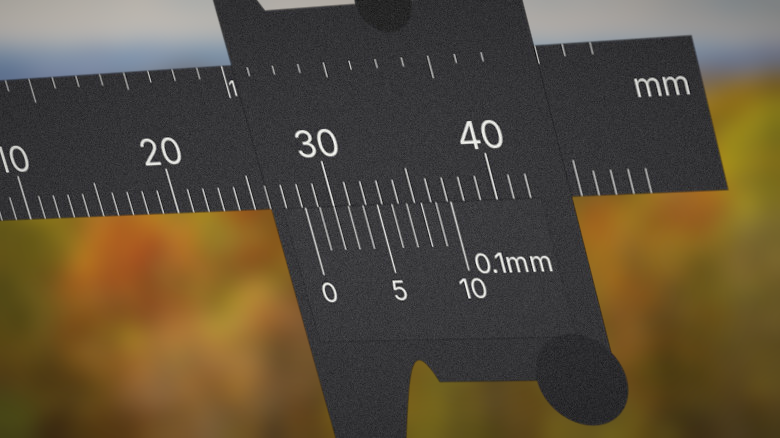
28.2 (mm)
